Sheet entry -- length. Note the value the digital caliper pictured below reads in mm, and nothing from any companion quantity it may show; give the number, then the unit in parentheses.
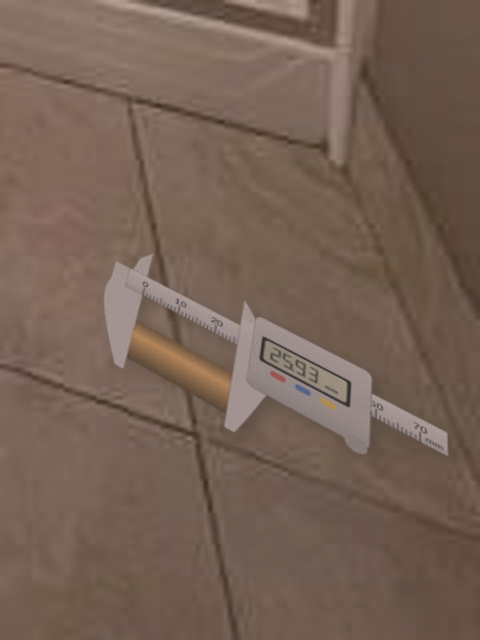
25.93 (mm)
